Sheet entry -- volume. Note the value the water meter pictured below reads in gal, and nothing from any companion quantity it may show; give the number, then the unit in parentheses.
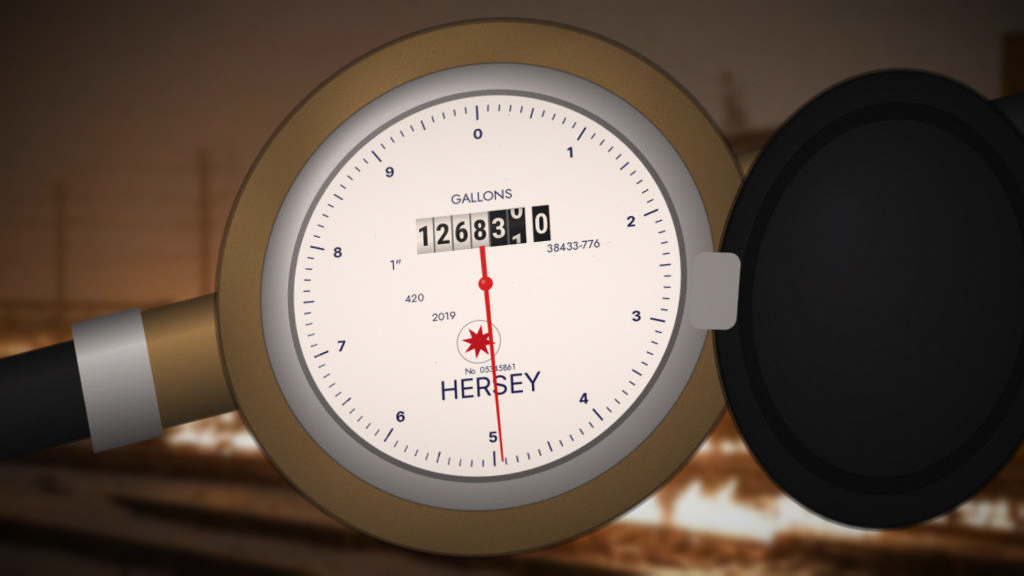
1268304.9 (gal)
